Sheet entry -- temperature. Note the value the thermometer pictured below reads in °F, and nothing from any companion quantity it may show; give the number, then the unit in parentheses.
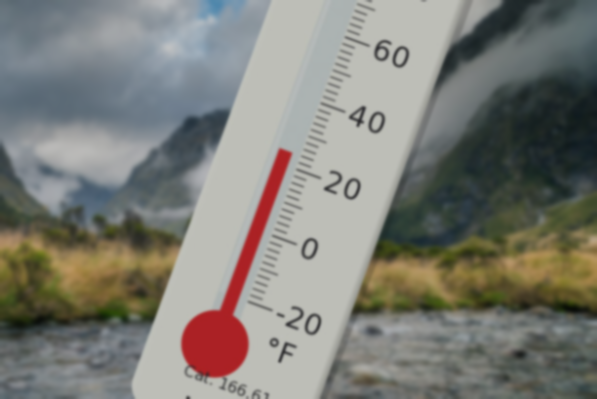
24 (°F)
